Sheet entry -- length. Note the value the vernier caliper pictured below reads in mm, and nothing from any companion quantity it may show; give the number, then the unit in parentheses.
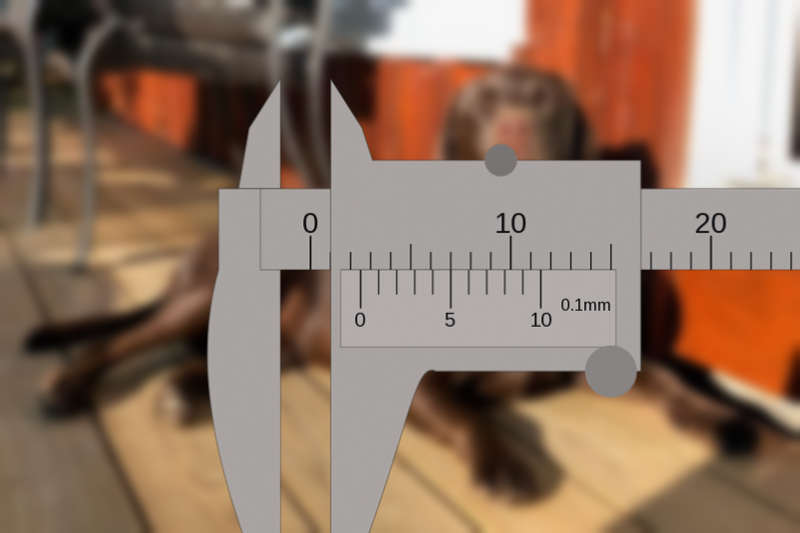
2.5 (mm)
